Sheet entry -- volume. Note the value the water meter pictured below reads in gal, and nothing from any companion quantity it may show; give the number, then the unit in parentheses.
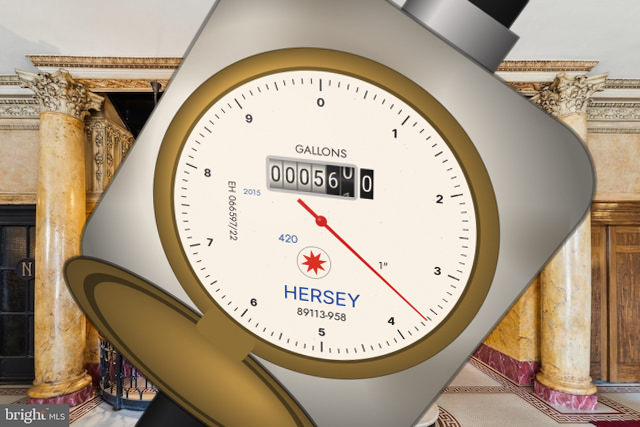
5603.6 (gal)
